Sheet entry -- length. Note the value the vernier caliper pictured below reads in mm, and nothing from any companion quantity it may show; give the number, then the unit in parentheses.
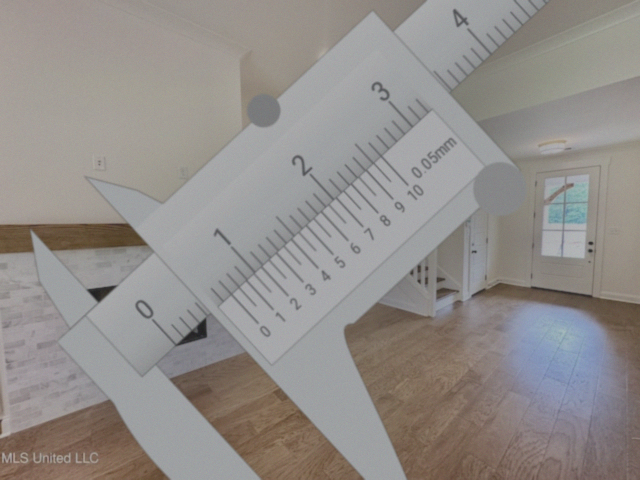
7.0 (mm)
